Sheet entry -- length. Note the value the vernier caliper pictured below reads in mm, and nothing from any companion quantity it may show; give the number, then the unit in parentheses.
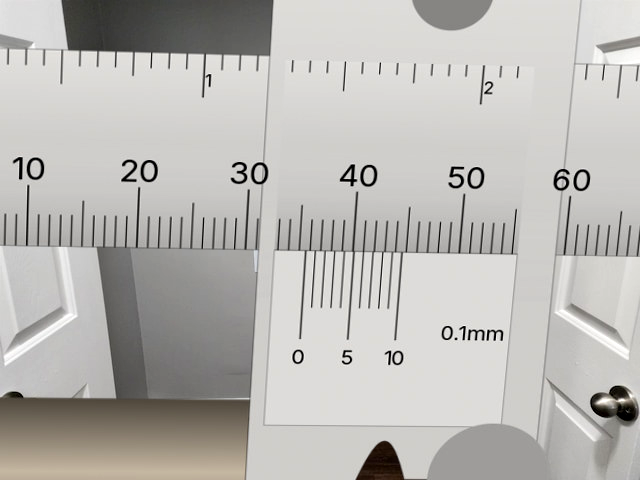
35.6 (mm)
